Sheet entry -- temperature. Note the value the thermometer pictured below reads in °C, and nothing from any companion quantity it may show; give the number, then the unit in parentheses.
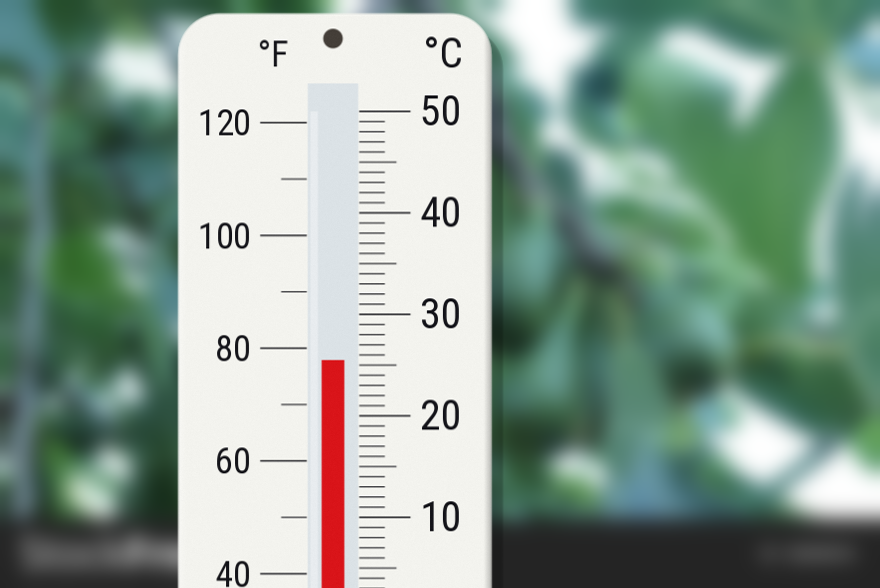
25.5 (°C)
